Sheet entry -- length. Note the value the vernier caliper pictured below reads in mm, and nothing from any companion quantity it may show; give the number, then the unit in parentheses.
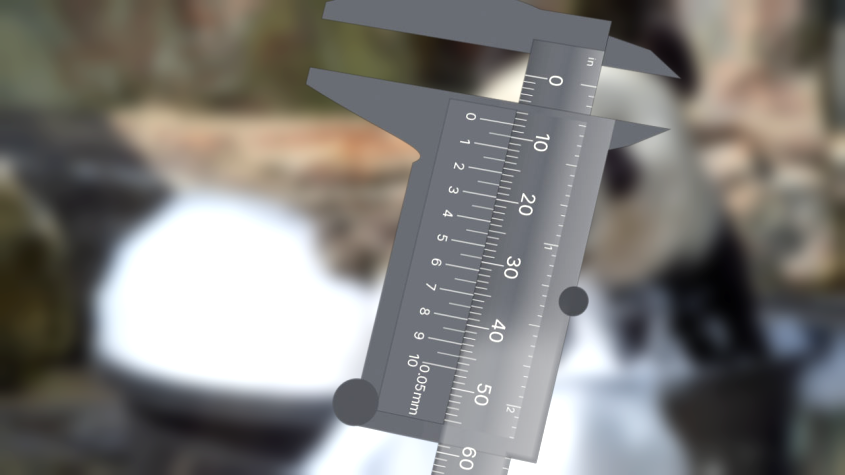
8.0 (mm)
